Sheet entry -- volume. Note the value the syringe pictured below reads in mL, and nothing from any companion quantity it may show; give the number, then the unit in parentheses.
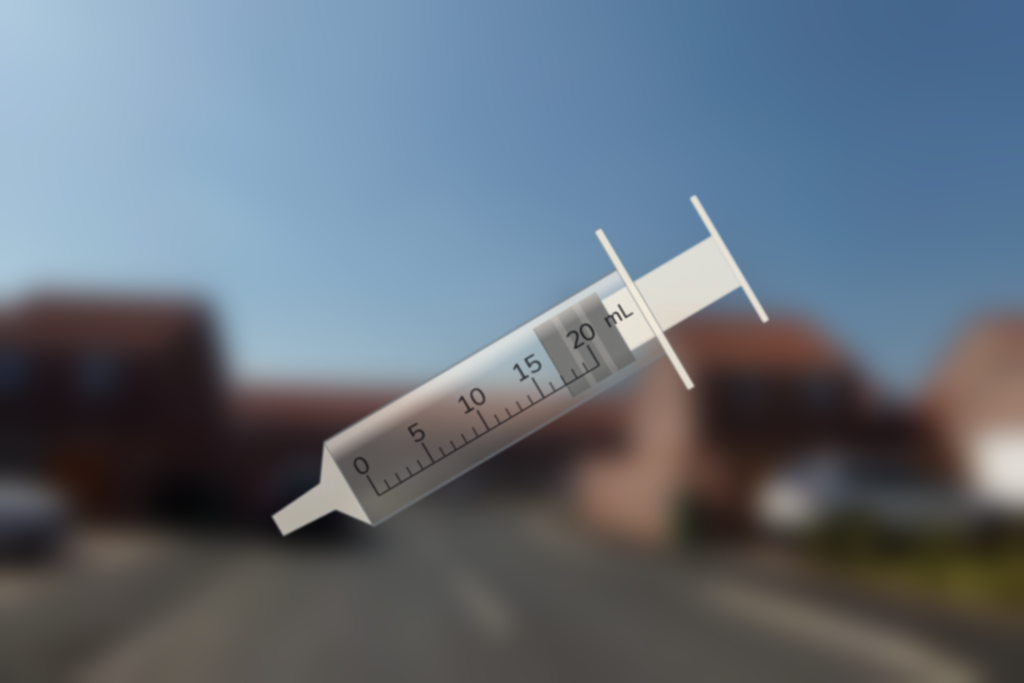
17 (mL)
